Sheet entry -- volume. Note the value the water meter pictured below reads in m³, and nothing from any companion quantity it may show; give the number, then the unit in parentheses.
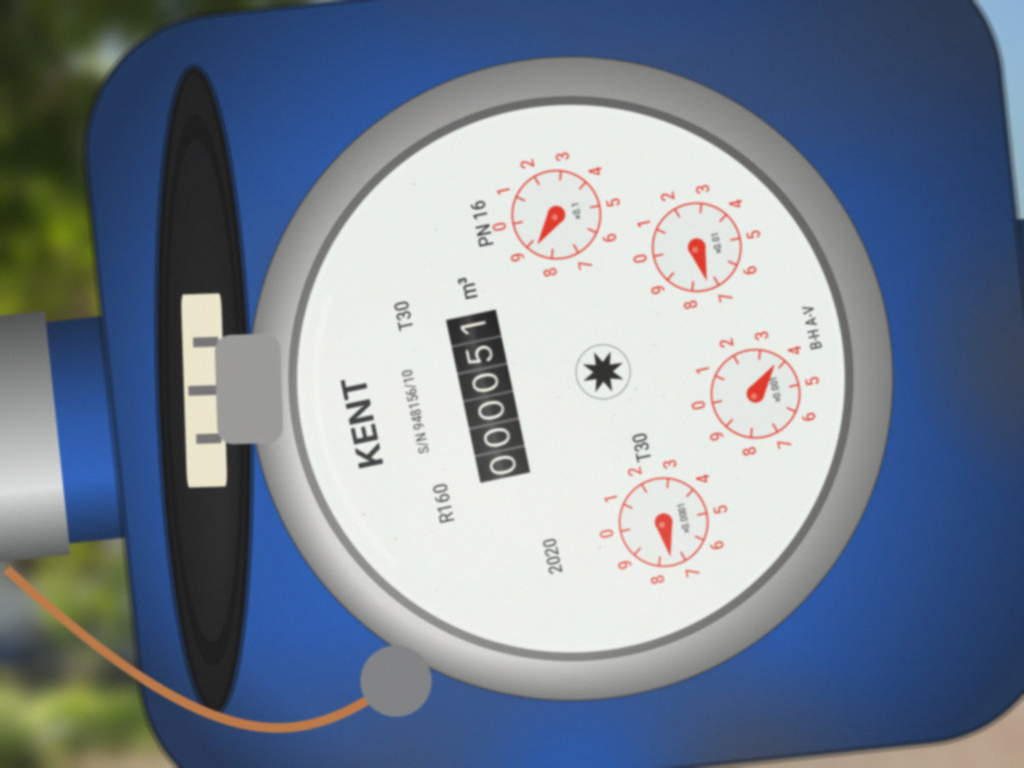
51.8737 (m³)
